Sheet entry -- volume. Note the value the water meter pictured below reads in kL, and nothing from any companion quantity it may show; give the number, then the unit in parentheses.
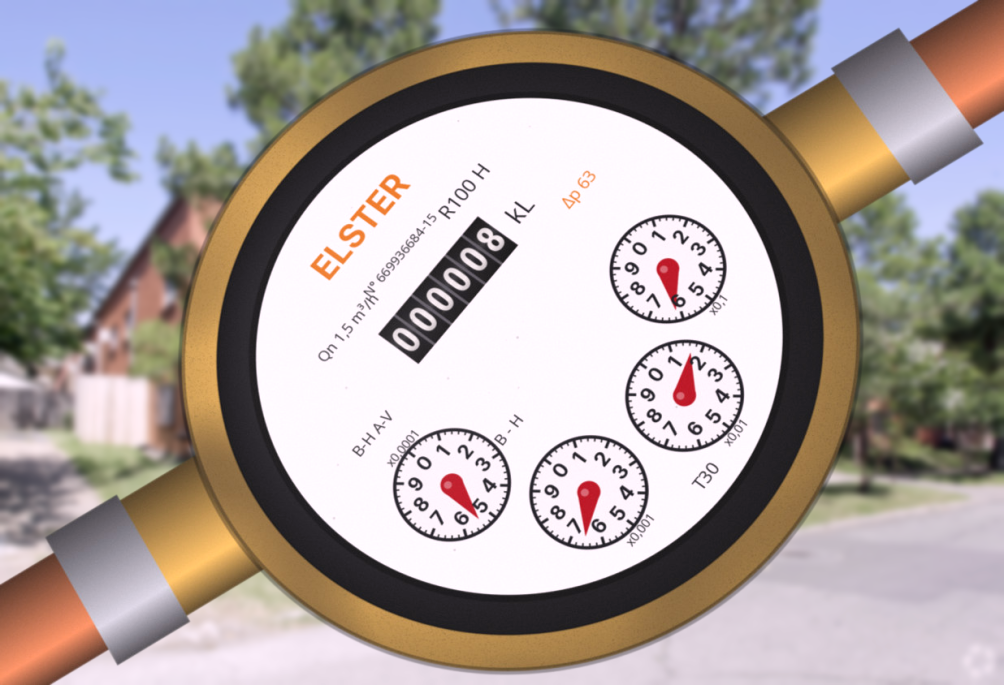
8.6165 (kL)
